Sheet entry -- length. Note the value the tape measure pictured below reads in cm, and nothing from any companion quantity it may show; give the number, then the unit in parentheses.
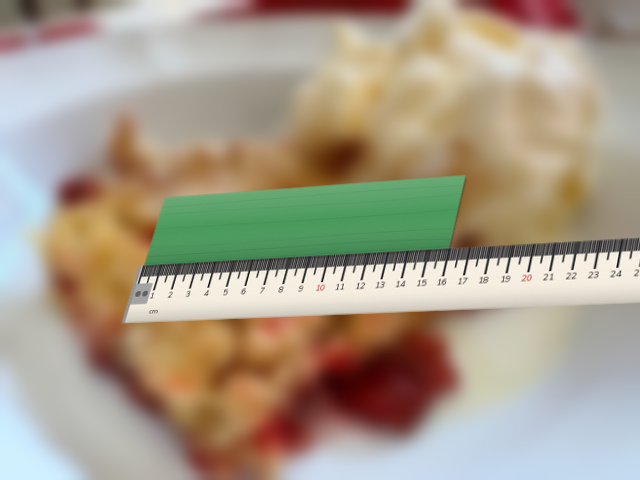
16 (cm)
